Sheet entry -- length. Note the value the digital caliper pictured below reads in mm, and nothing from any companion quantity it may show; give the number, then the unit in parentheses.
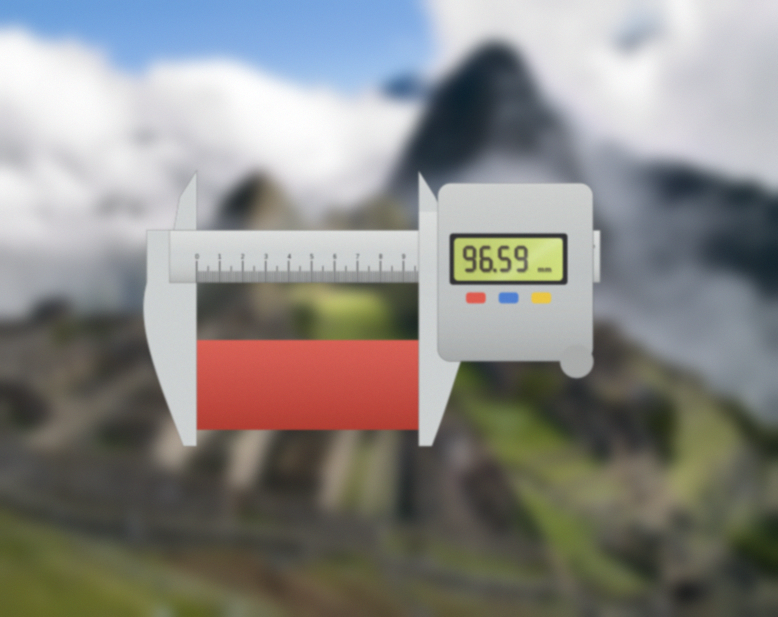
96.59 (mm)
